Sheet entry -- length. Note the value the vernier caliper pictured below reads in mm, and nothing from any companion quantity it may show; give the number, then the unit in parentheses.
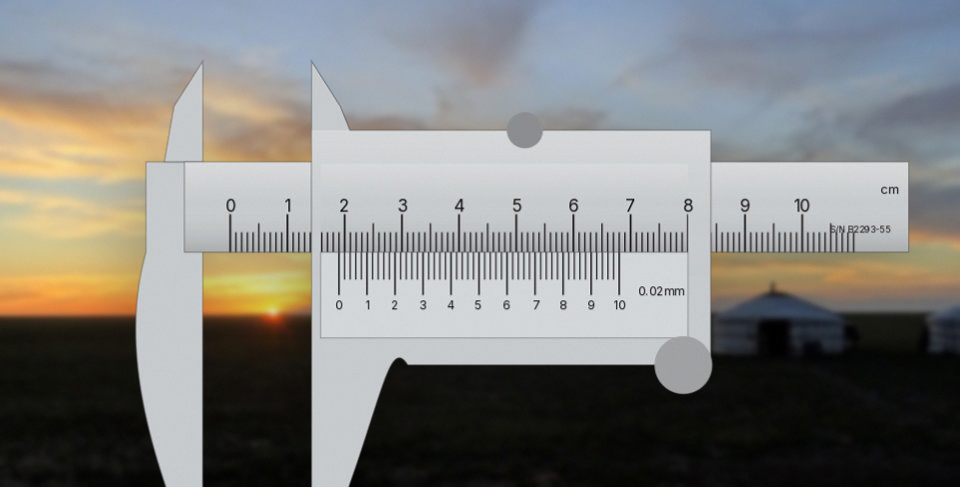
19.0 (mm)
